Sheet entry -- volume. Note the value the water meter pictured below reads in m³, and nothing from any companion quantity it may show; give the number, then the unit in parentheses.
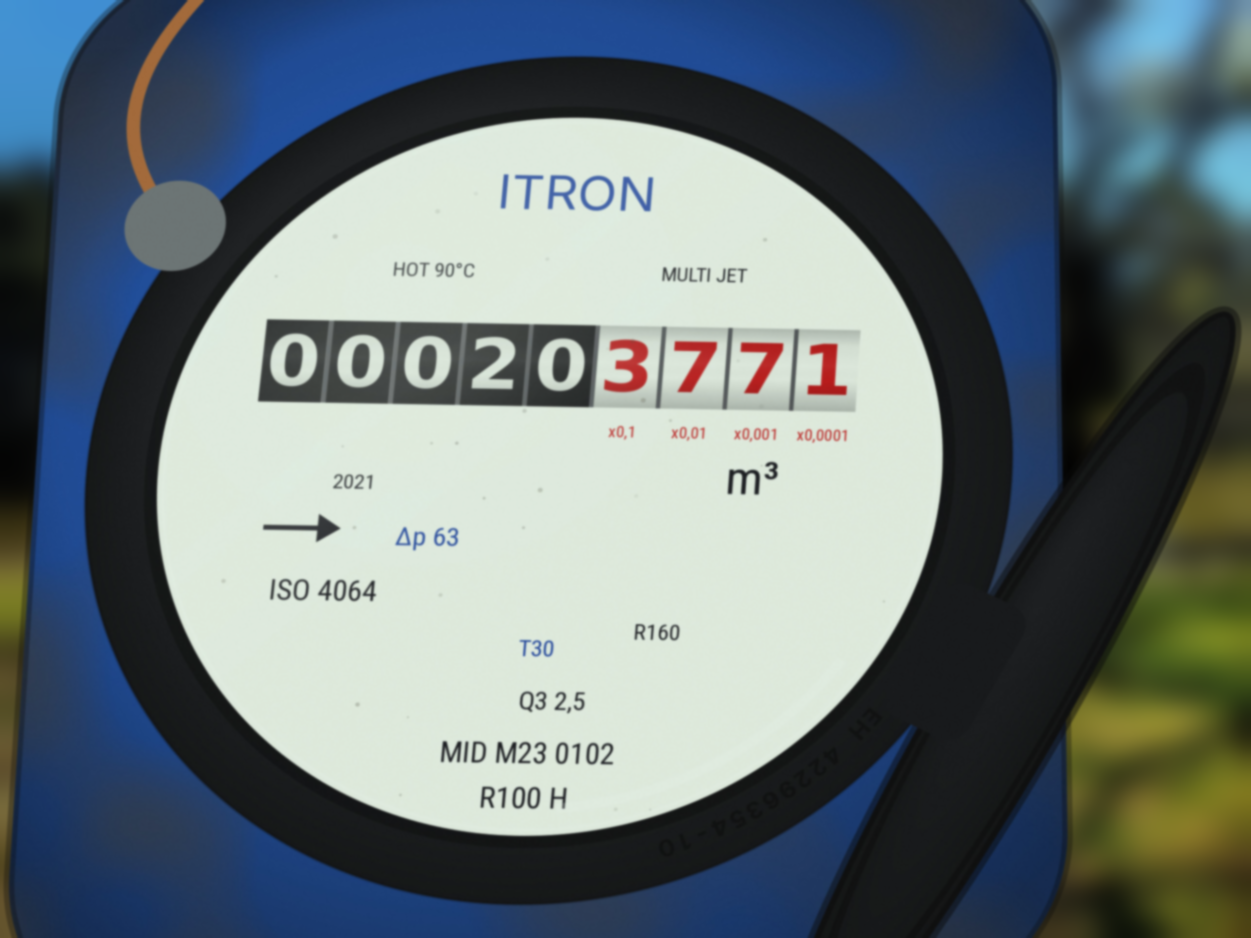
20.3771 (m³)
